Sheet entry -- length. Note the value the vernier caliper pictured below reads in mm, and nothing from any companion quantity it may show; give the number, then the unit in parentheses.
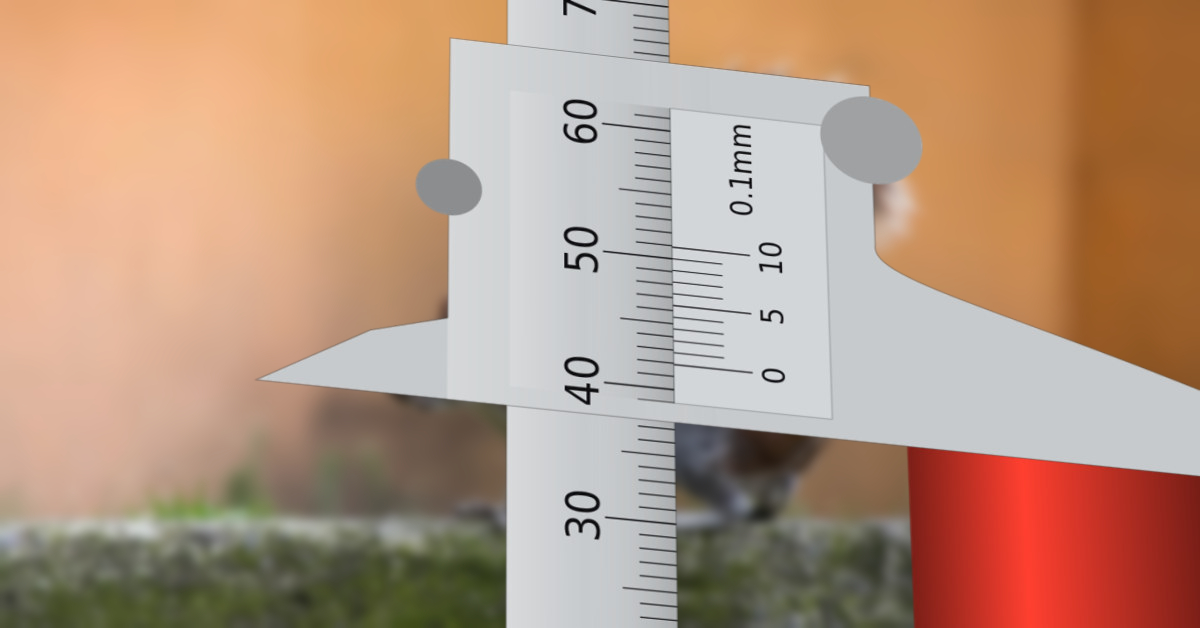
41.9 (mm)
